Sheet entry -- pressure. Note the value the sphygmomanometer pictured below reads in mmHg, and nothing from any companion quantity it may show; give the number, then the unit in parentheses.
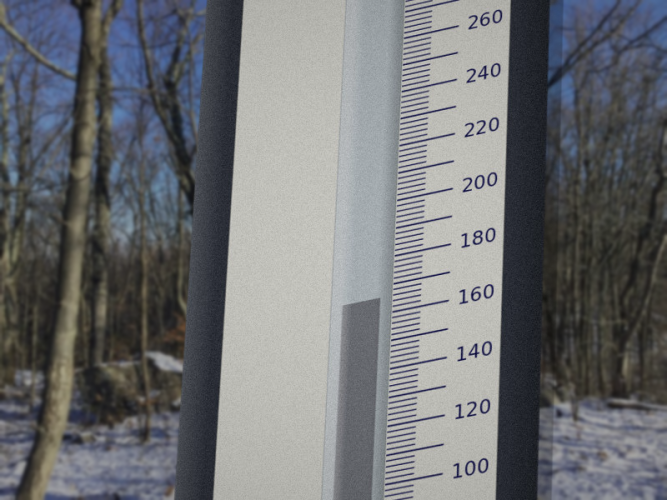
166 (mmHg)
